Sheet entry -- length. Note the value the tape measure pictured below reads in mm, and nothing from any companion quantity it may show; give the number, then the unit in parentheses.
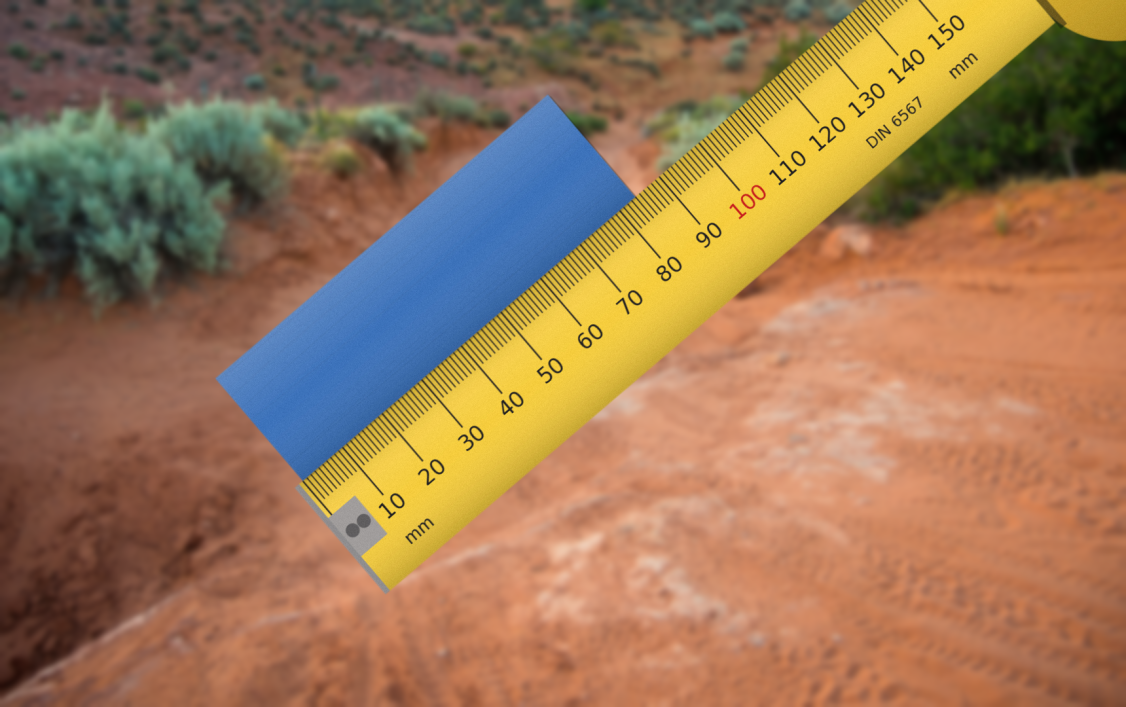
84 (mm)
